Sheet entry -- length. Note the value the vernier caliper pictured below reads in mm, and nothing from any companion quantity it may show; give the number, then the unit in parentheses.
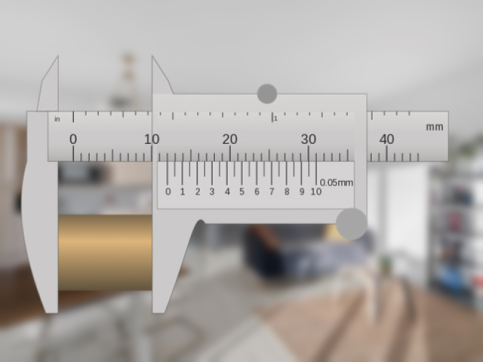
12.0 (mm)
